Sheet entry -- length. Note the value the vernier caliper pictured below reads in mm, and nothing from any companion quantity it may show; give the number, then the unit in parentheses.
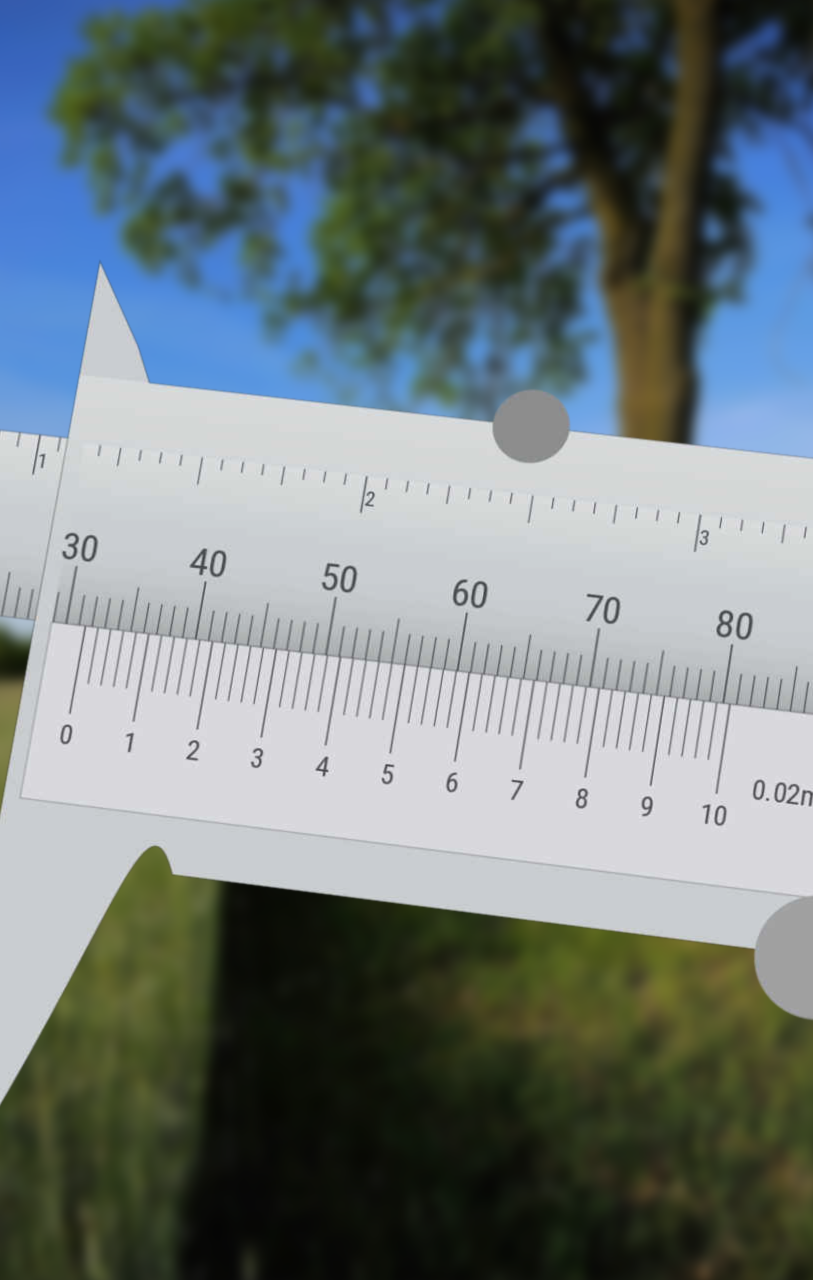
31.5 (mm)
